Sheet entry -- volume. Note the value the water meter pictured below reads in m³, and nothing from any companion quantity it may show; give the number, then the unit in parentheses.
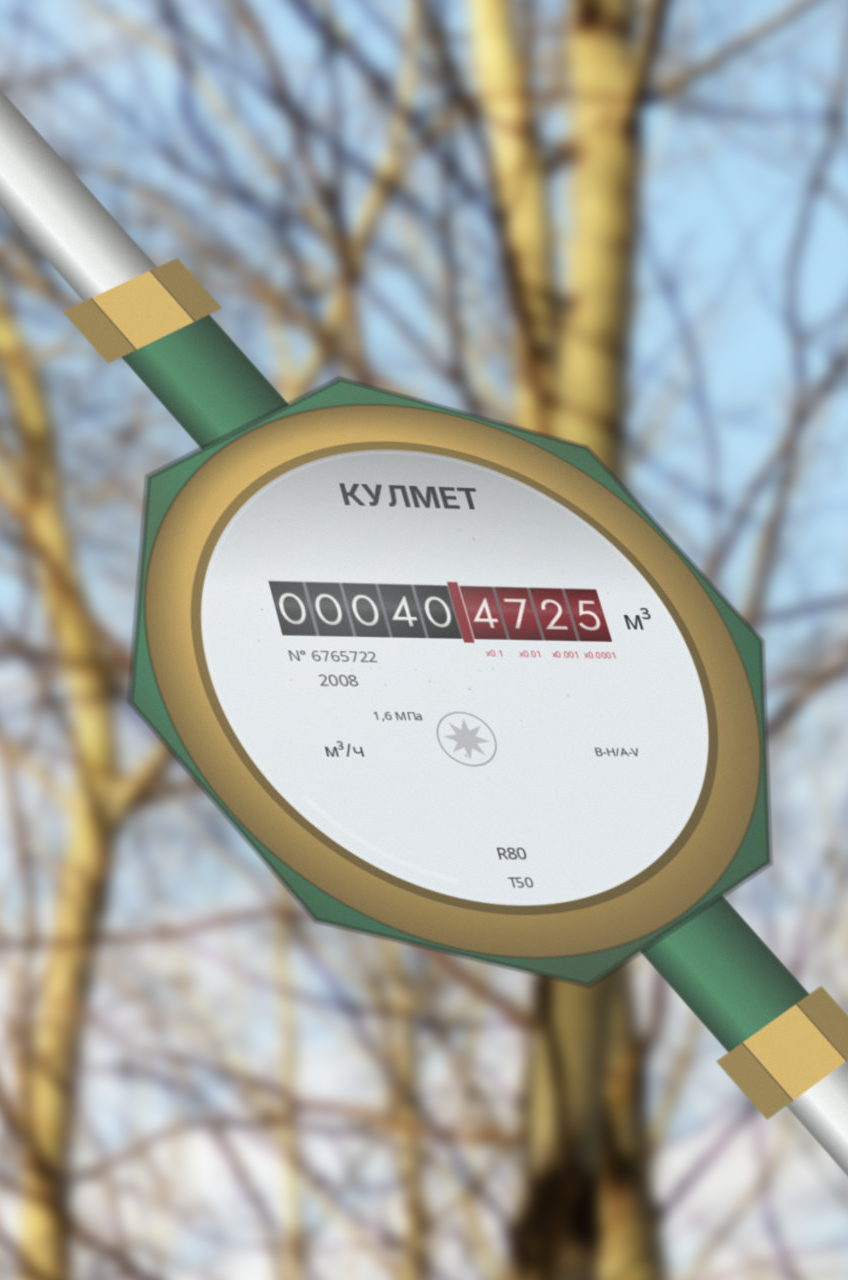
40.4725 (m³)
